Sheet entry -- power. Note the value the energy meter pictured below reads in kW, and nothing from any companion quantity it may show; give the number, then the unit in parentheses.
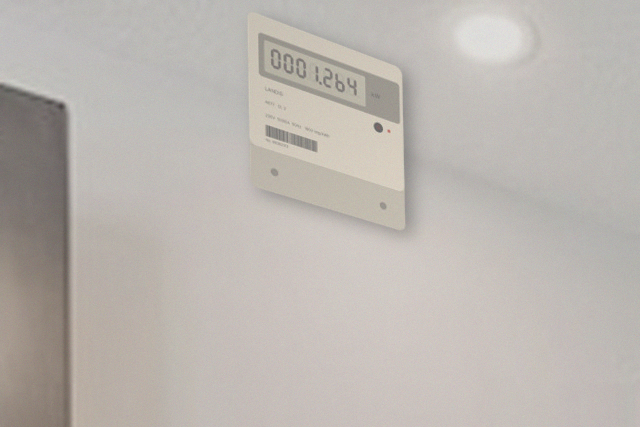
1.264 (kW)
